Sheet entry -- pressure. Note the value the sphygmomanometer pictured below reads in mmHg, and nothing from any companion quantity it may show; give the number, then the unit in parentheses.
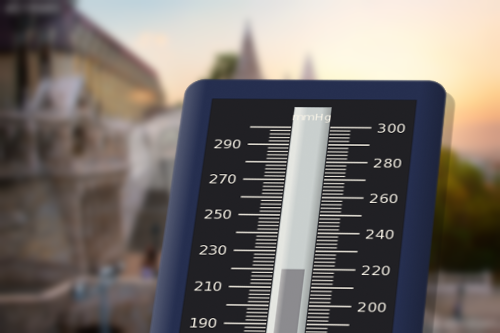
220 (mmHg)
